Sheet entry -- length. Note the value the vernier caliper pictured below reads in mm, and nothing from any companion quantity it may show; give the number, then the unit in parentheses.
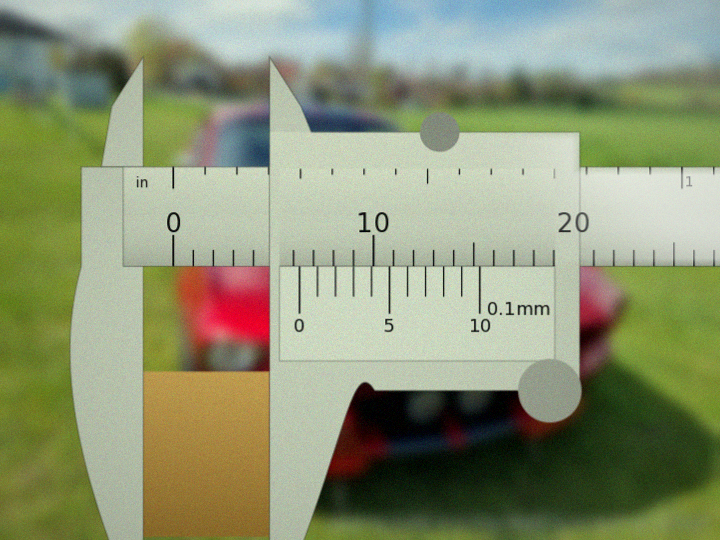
6.3 (mm)
